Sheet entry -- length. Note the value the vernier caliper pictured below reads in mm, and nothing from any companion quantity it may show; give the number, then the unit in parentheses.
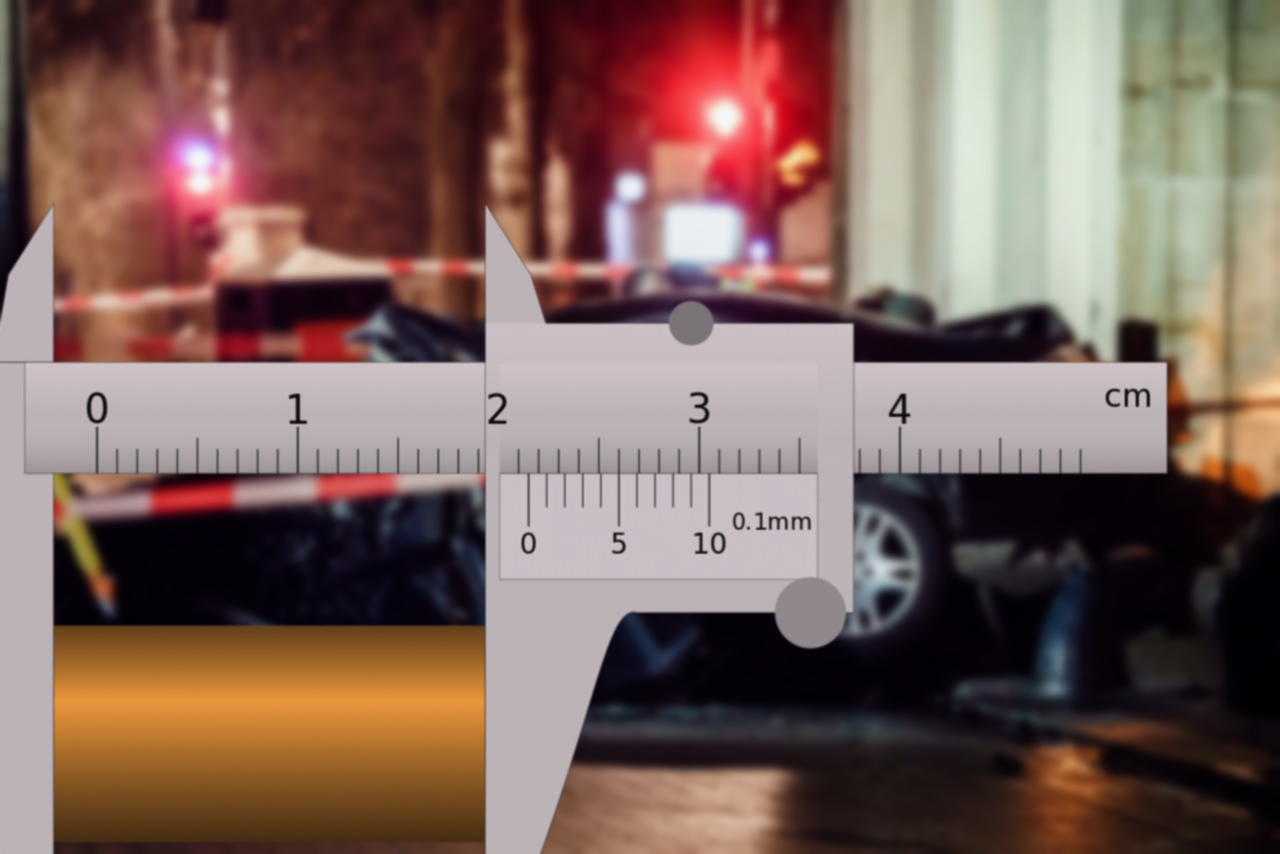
21.5 (mm)
